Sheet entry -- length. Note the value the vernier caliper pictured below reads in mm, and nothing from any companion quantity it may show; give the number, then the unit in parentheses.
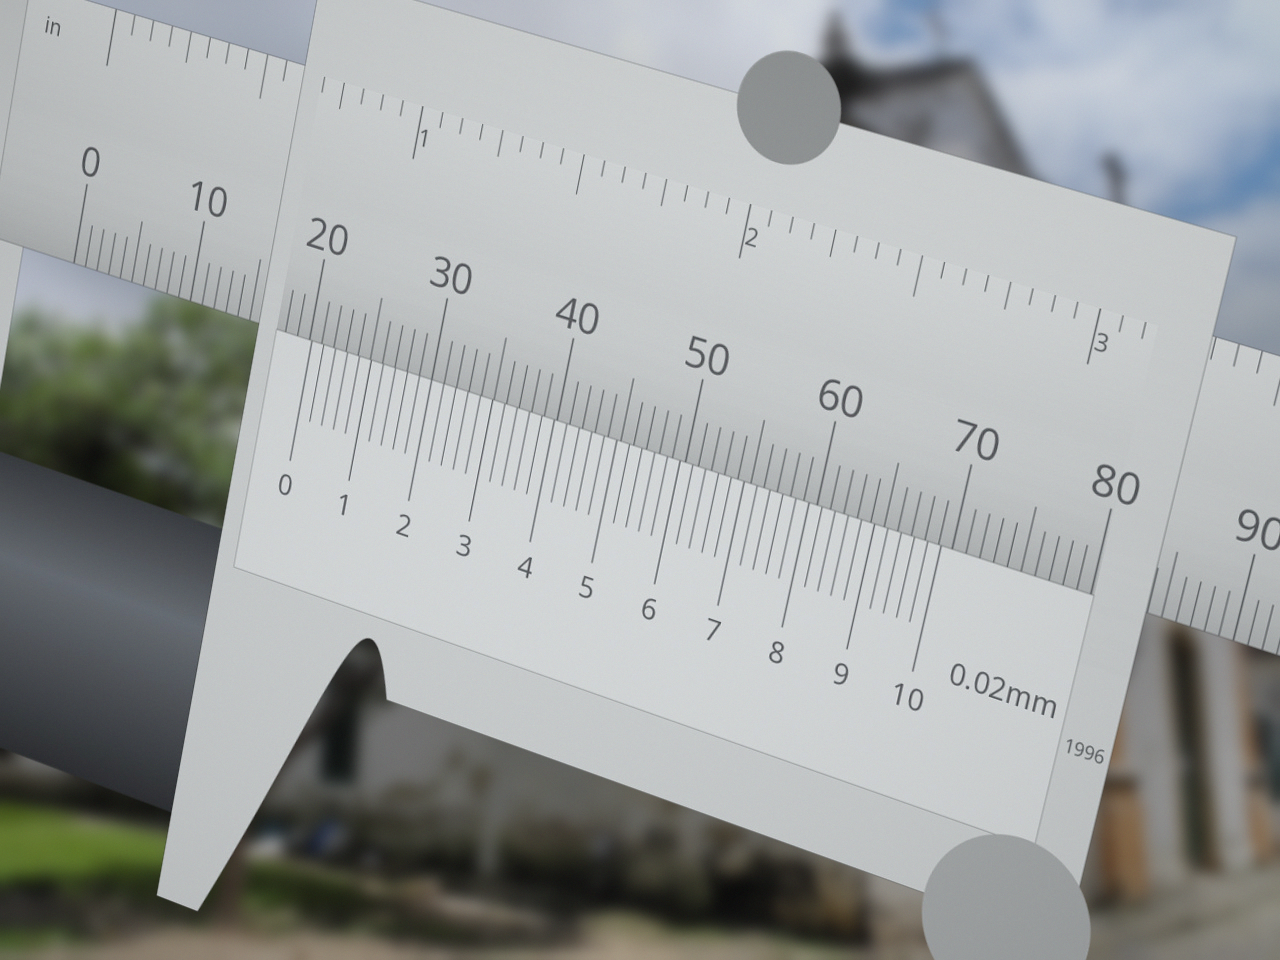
20.2 (mm)
